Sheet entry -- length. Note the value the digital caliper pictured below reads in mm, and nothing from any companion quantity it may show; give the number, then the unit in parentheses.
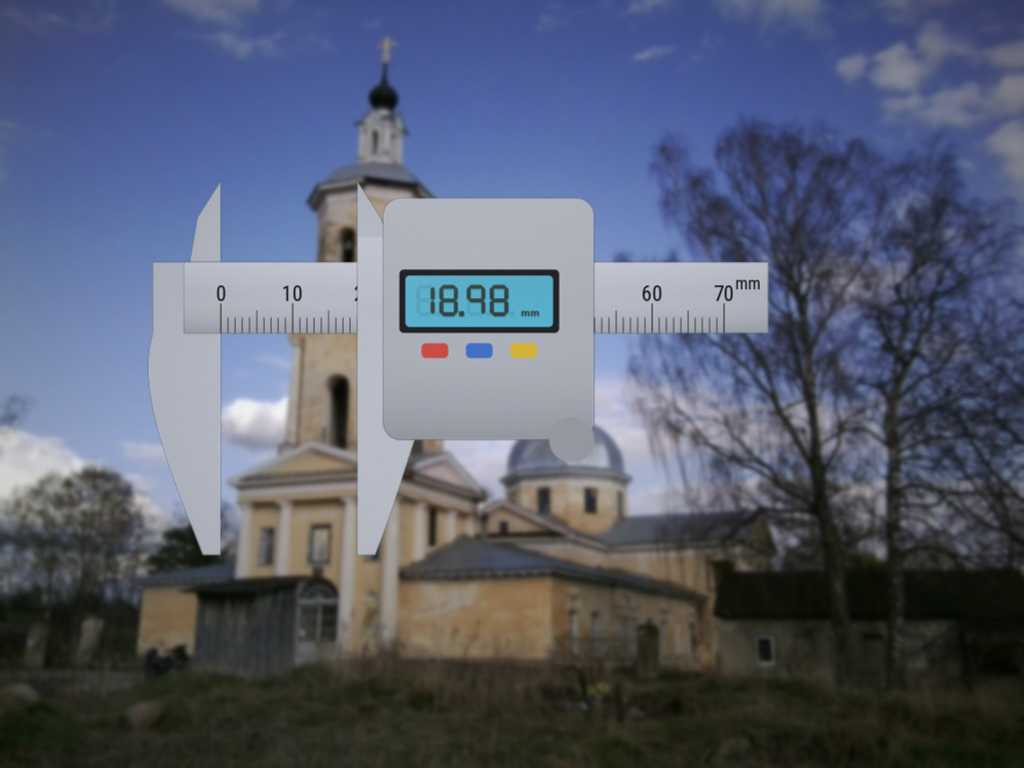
18.98 (mm)
